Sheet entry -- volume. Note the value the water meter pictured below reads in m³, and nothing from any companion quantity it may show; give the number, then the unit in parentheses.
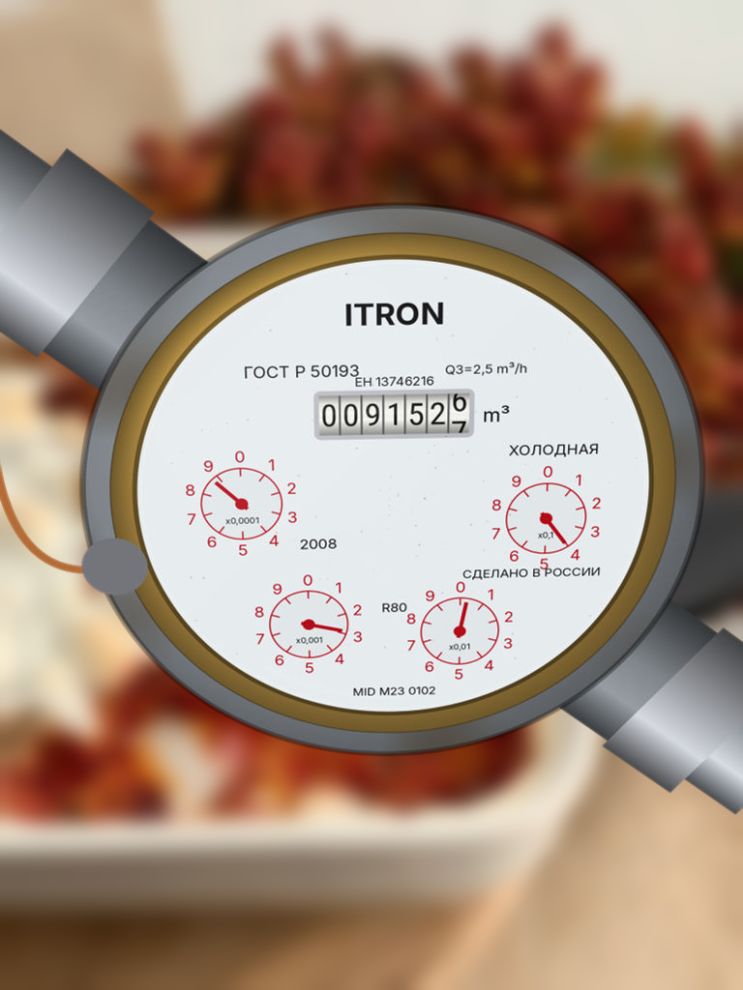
91526.4028 (m³)
